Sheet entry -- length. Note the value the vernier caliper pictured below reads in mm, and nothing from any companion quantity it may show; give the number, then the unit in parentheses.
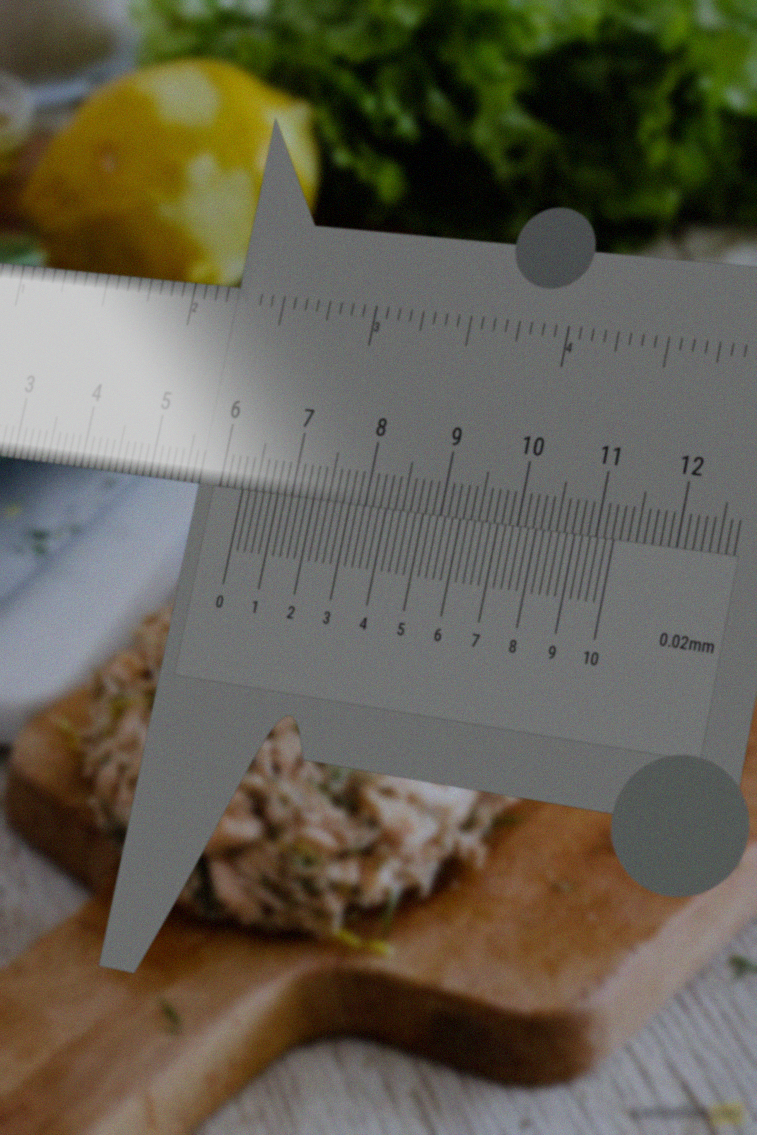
63.2 (mm)
